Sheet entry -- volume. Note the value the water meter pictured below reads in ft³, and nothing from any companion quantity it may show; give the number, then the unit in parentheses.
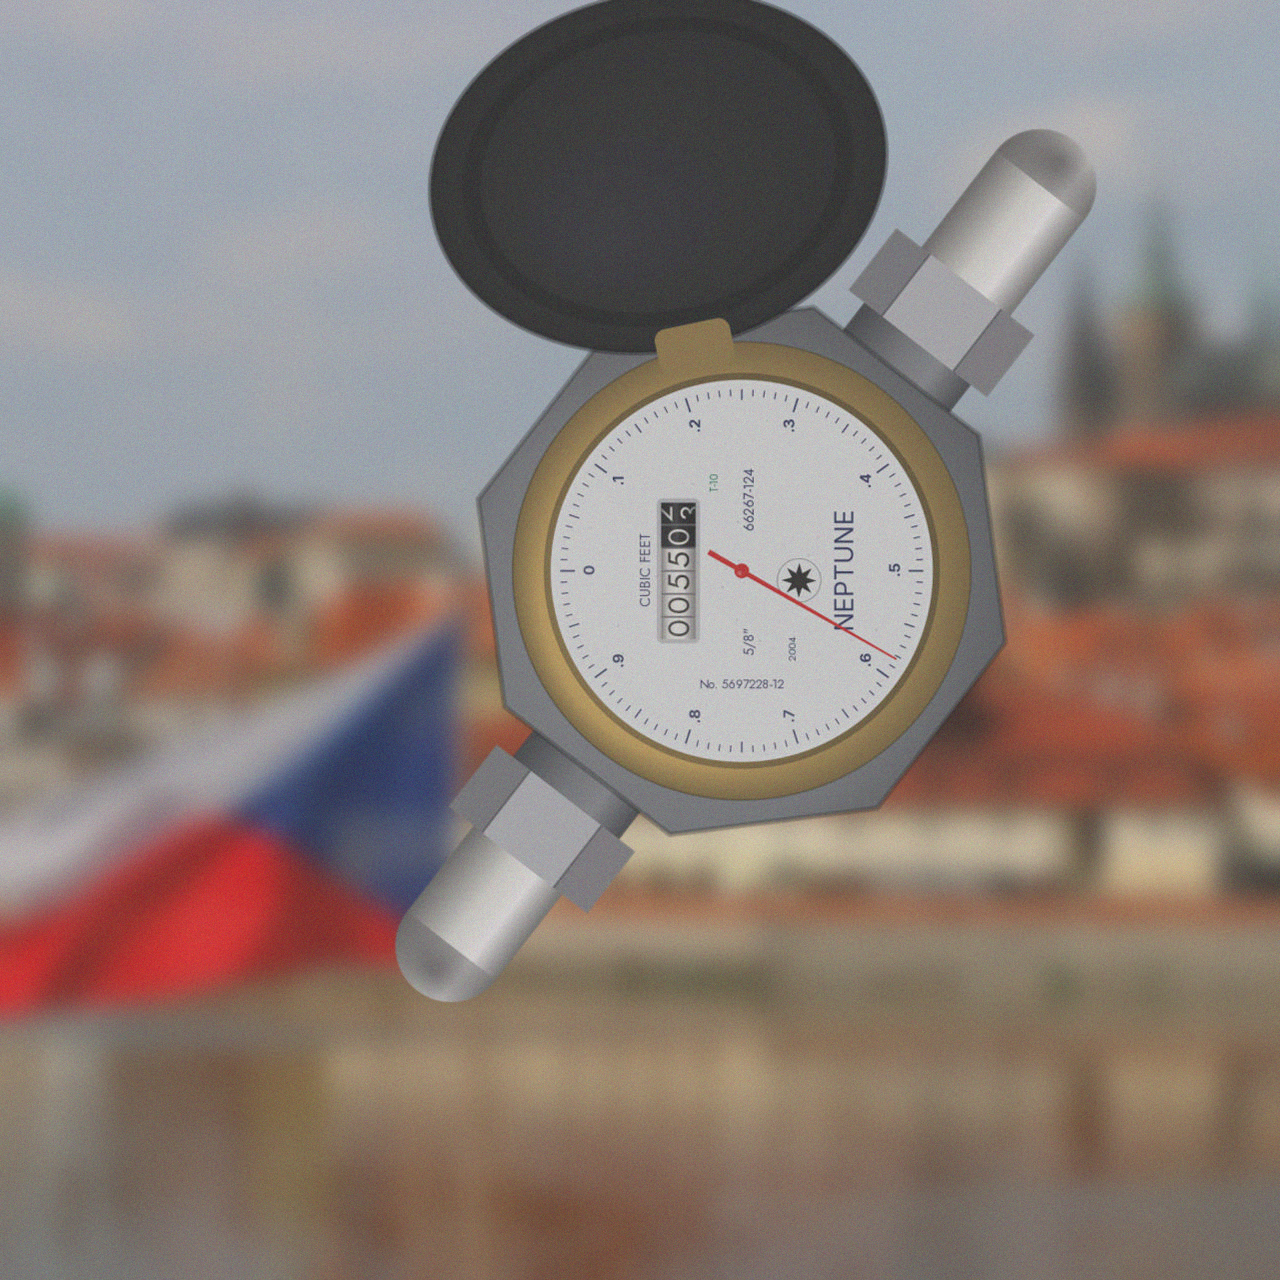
5502.58 (ft³)
